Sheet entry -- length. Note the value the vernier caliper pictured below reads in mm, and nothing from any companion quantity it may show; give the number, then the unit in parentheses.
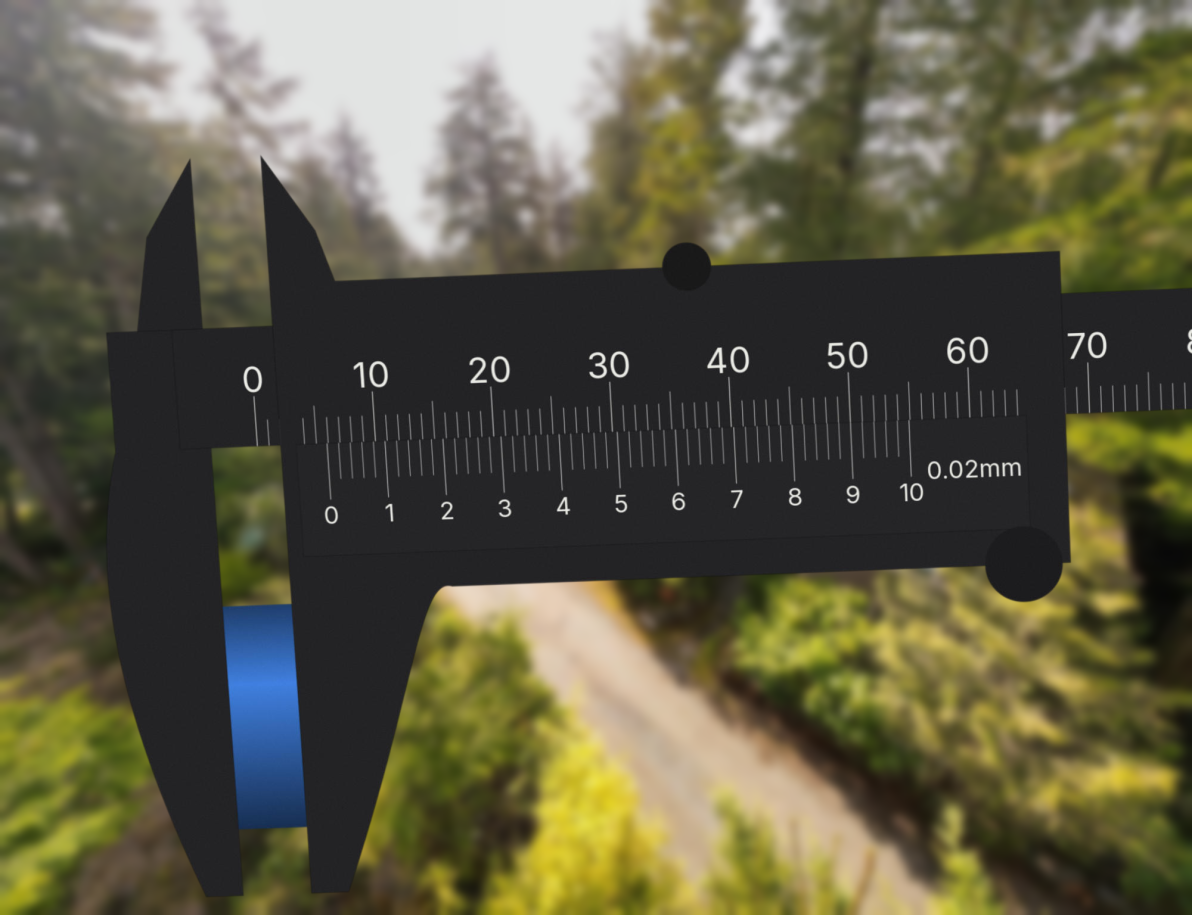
5.9 (mm)
